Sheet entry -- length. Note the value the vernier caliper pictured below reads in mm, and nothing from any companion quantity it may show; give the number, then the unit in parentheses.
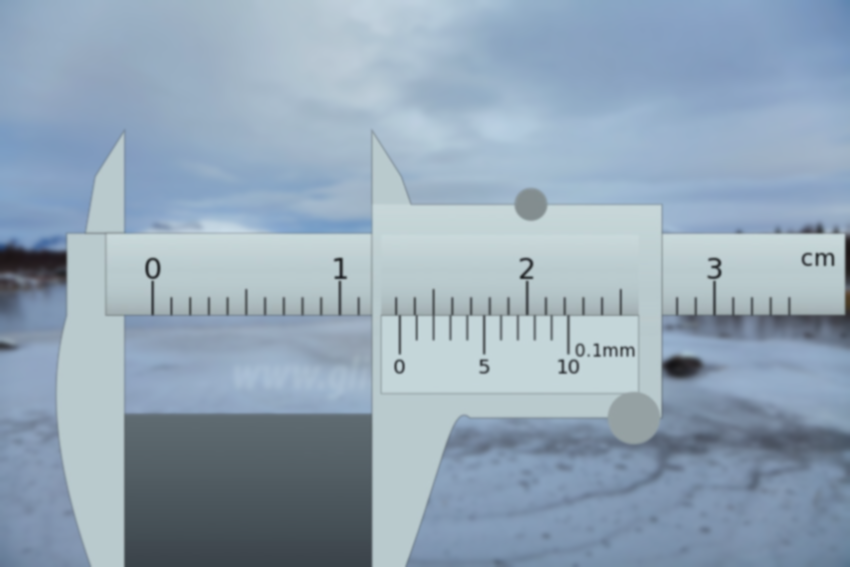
13.2 (mm)
